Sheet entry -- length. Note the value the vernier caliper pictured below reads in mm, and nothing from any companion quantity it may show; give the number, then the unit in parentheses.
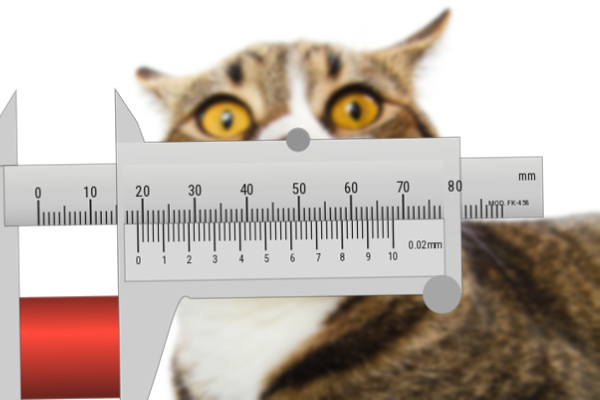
19.0 (mm)
